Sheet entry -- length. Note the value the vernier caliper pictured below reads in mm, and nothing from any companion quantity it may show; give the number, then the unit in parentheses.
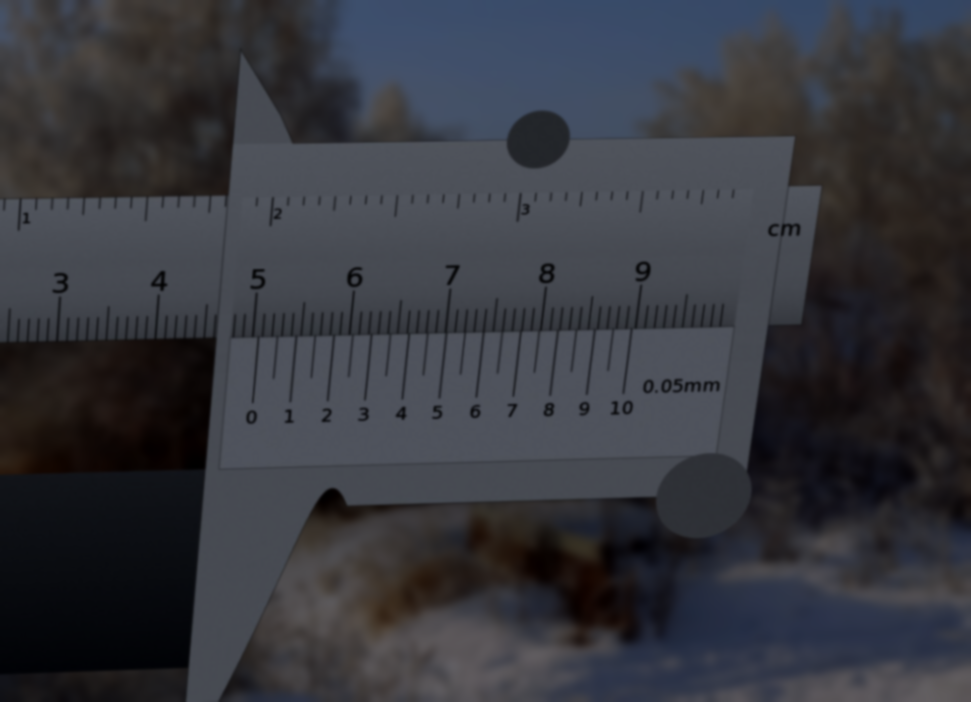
50.6 (mm)
